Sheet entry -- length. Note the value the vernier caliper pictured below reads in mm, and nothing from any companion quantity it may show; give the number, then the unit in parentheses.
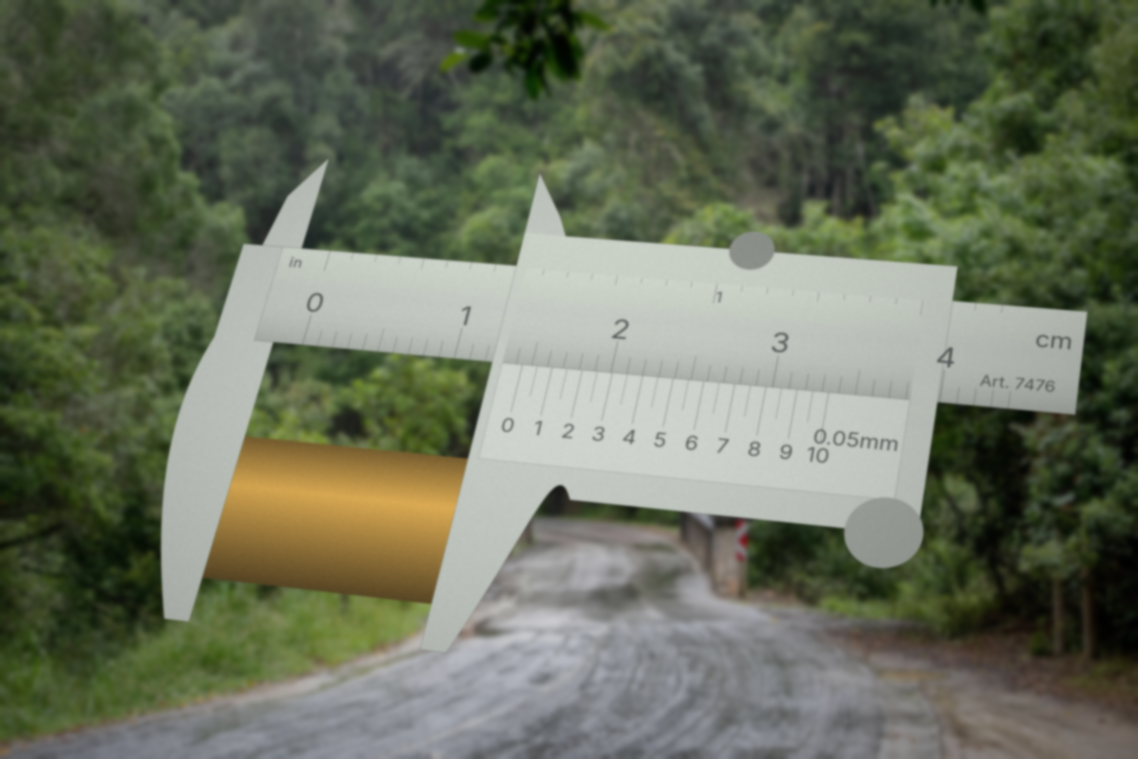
14.4 (mm)
